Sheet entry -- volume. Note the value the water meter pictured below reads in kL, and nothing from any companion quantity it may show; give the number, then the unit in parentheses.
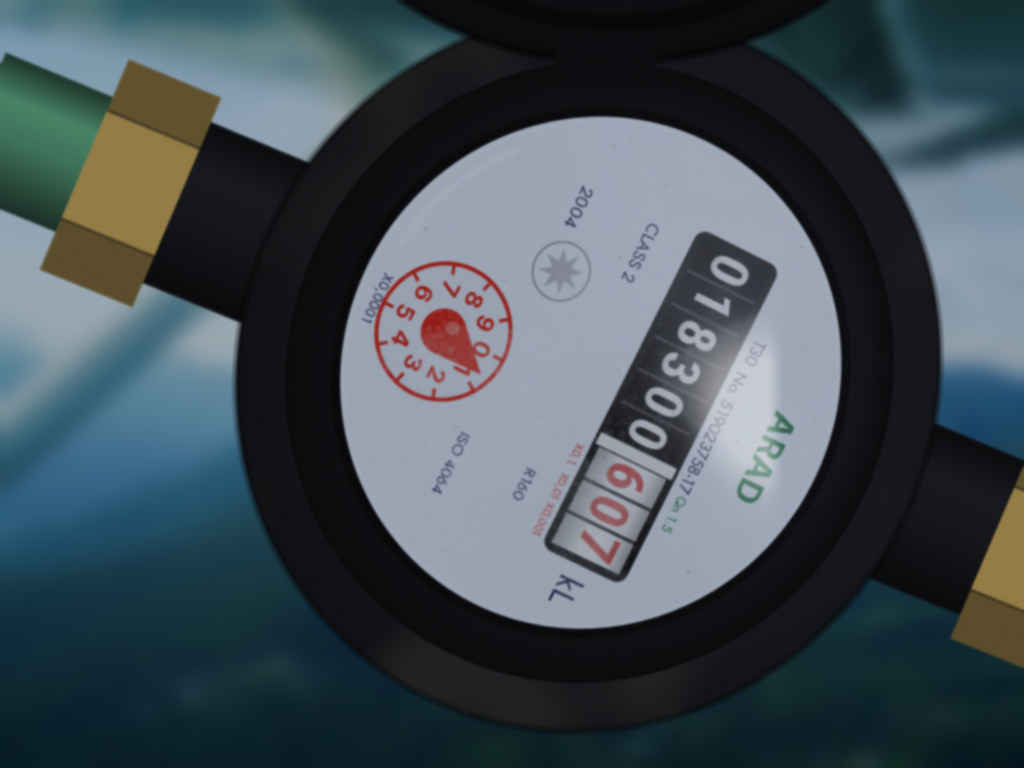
18300.6070 (kL)
